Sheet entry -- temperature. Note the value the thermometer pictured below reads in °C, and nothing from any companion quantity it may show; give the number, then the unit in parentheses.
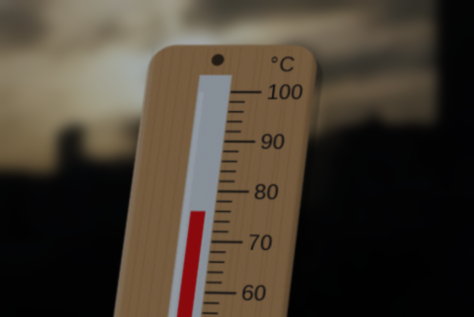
76 (°C)
